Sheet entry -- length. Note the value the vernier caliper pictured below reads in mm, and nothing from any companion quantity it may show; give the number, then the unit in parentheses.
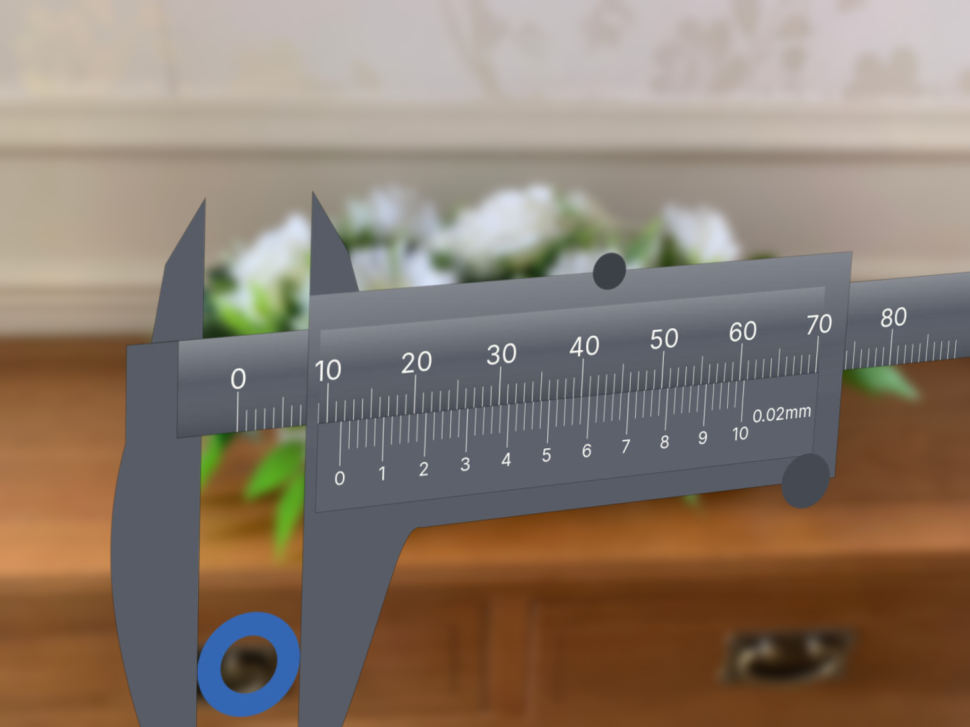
11.6 (mm)
